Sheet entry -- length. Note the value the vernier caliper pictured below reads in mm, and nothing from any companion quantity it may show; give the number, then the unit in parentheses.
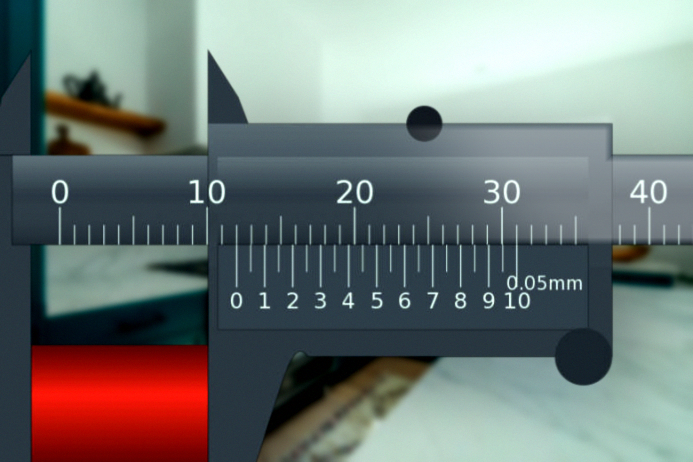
12.0 (mm)
